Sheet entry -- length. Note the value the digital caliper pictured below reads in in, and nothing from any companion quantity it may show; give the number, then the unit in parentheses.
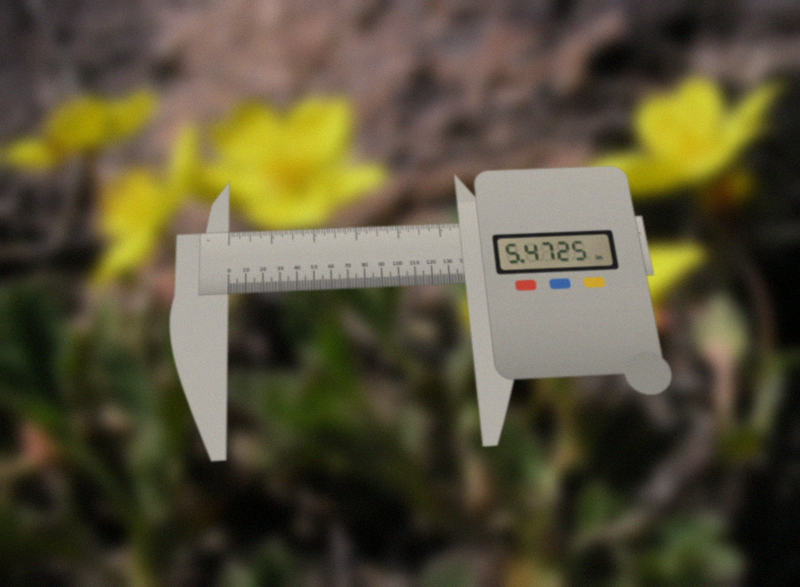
5.4725 (in)
